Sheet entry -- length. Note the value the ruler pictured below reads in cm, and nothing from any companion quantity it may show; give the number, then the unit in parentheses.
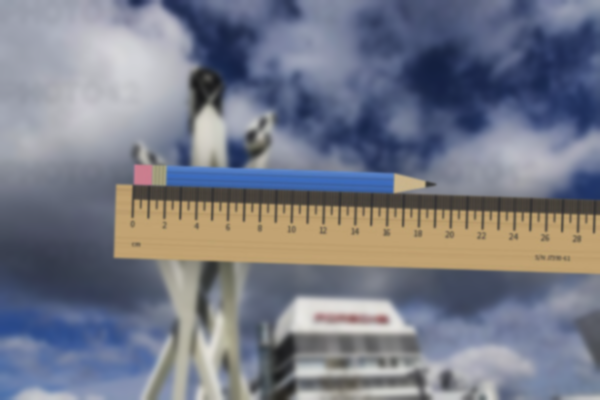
19 (cm)
